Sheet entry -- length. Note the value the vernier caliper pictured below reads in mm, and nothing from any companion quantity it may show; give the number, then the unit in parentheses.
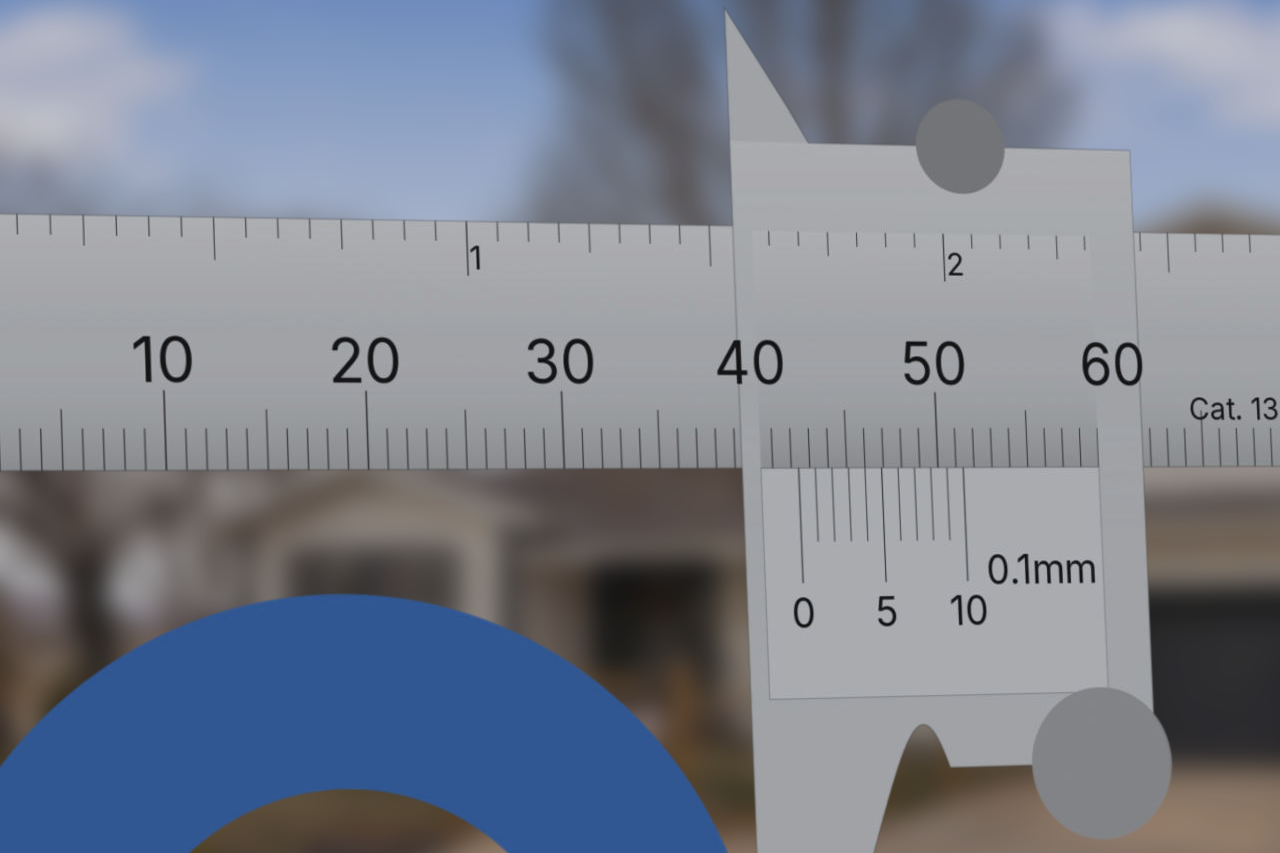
42.4 (mm)
